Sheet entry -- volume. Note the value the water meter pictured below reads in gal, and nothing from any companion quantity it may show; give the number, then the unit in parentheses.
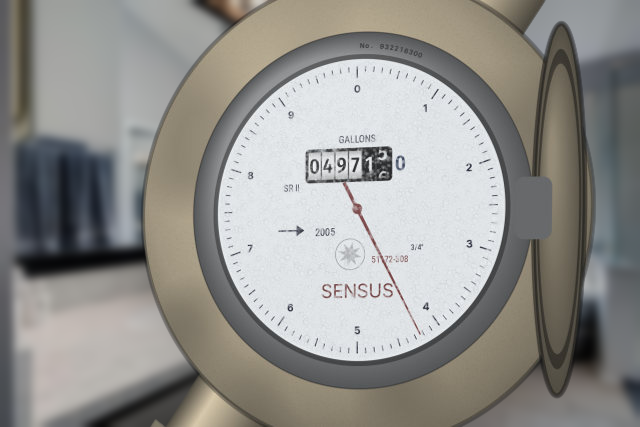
497154.2 (gal)
